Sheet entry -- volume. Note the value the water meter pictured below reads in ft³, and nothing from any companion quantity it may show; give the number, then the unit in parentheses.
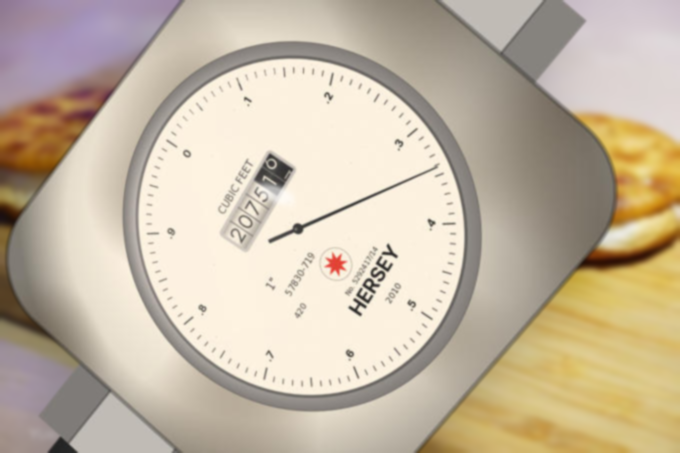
207516.34 (ft³)
